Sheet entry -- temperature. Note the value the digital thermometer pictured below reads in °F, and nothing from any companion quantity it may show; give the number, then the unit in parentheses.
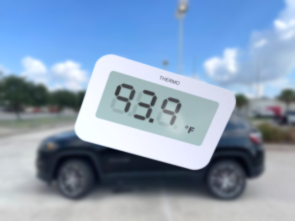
93.9 (°F)
